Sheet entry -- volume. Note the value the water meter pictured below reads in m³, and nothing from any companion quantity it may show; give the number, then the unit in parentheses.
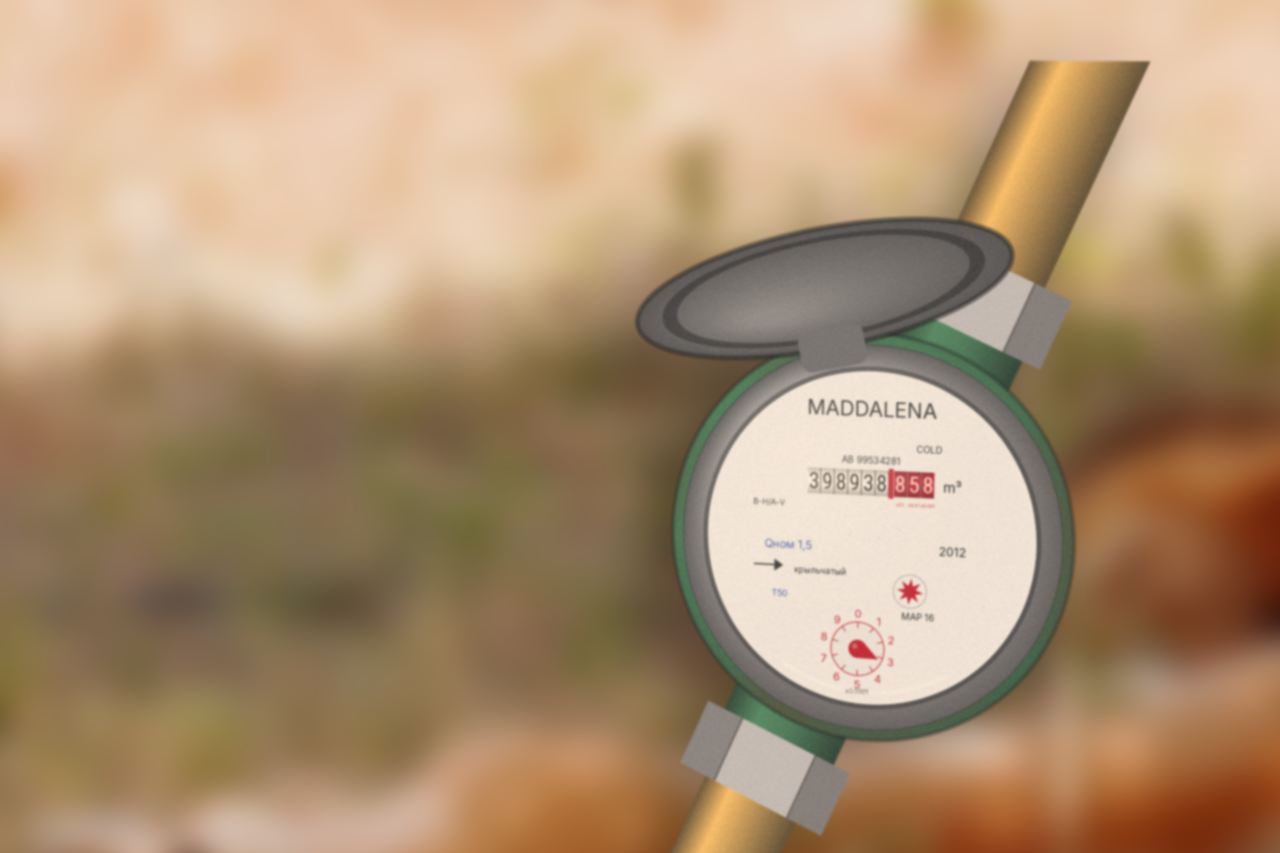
398938.8583 (m³)
